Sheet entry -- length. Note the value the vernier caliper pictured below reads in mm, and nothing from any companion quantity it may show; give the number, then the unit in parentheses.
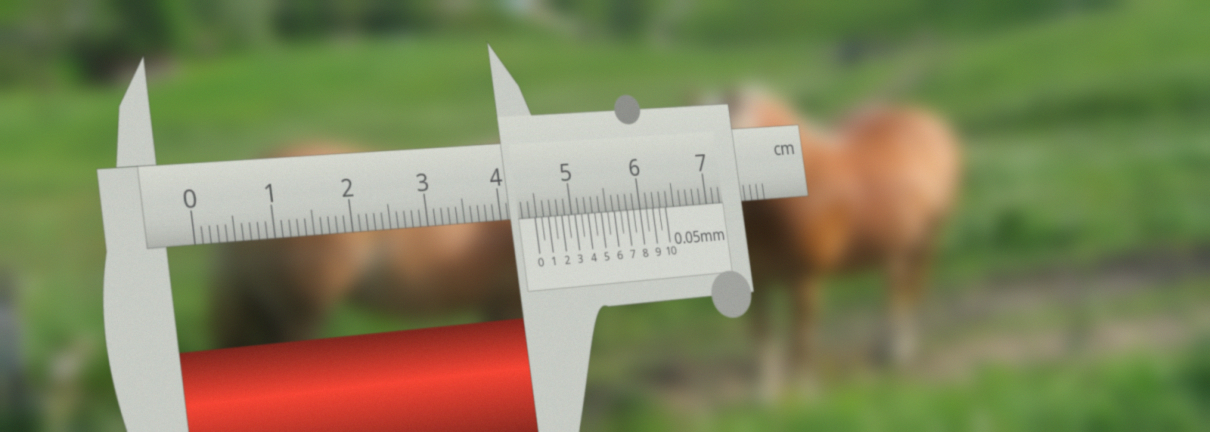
44.8 (mm)
